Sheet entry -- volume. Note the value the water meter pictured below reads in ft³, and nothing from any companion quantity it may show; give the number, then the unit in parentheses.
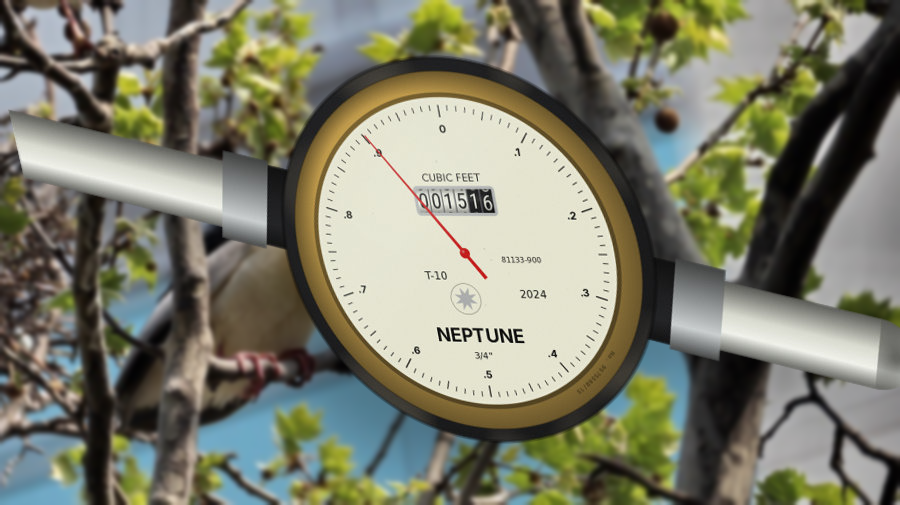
1515.90 (ft³)
